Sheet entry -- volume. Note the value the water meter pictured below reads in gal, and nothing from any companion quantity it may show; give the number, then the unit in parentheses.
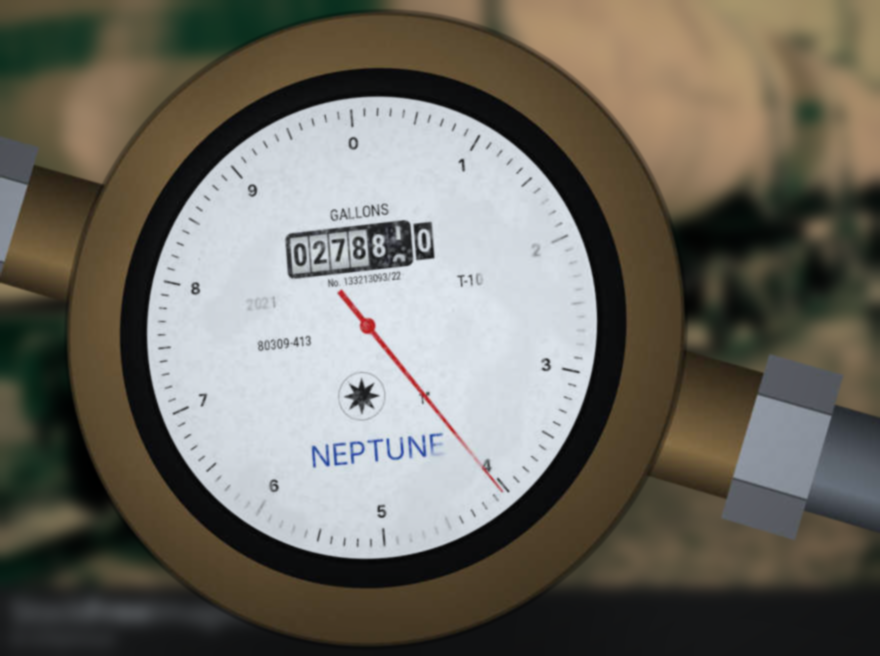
278814.0 (gal)
